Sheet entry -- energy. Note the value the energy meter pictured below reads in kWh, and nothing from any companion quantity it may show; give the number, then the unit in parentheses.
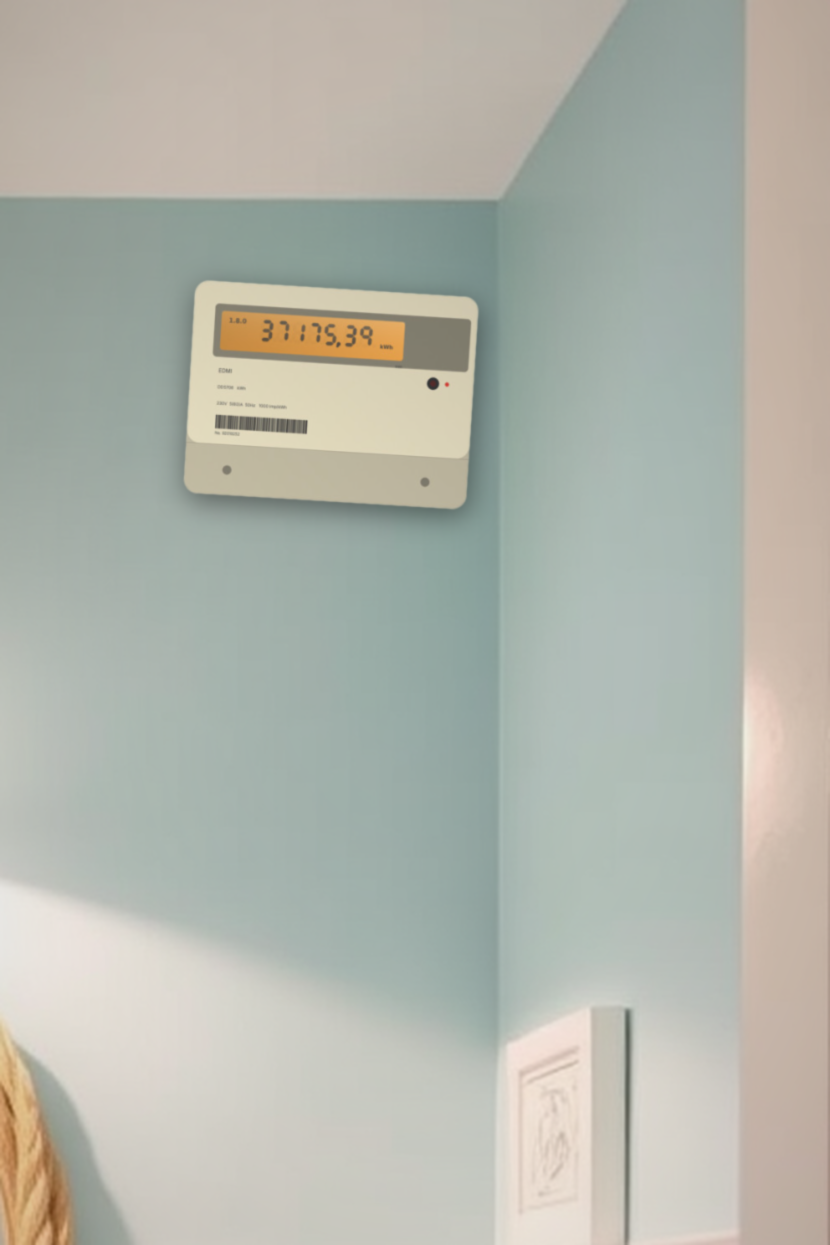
37175.39 (kWh)
